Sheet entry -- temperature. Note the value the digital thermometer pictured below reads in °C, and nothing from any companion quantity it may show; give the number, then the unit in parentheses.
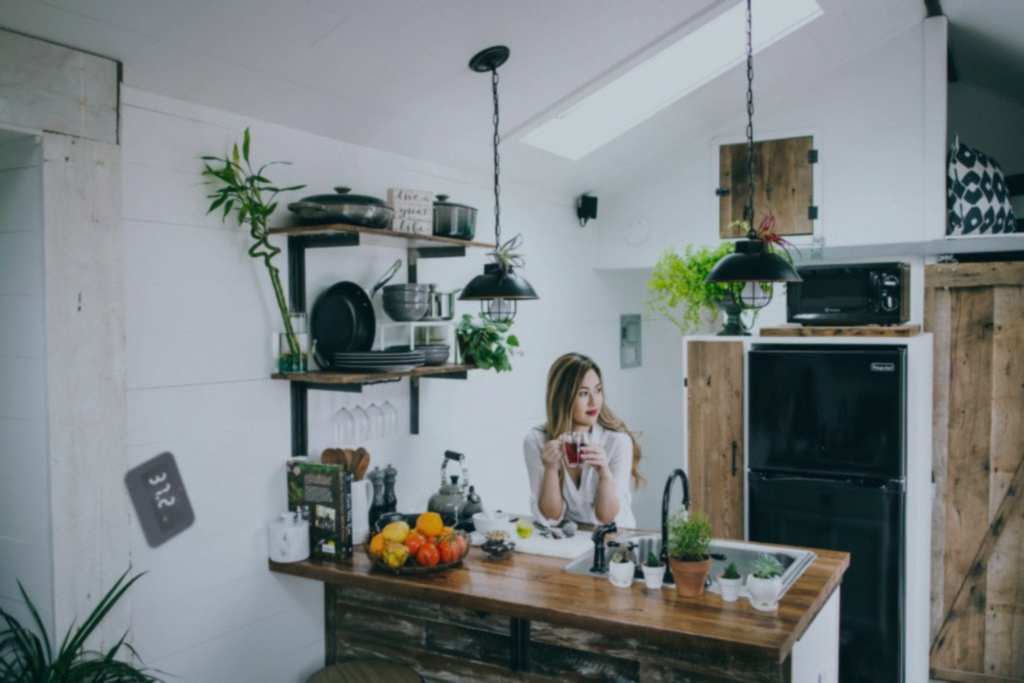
37.2 (°C)
